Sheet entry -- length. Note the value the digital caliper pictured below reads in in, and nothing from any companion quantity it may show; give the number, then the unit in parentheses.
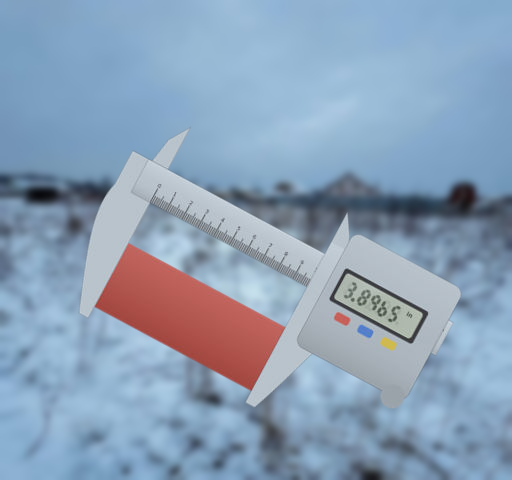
3.8965 (in)
